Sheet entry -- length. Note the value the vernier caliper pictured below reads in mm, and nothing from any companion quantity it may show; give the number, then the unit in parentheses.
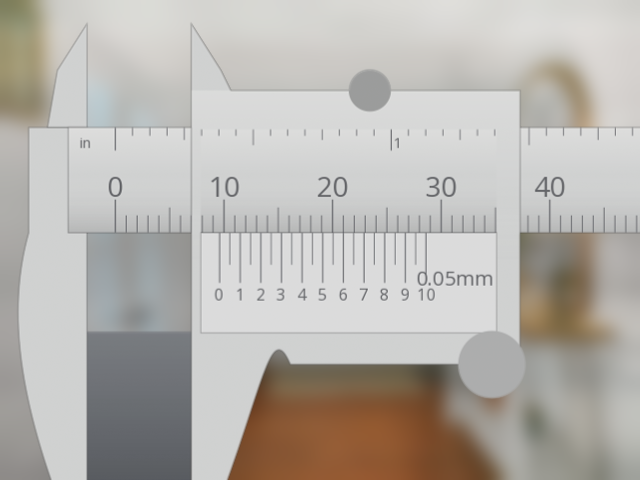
9.6 (mm)
